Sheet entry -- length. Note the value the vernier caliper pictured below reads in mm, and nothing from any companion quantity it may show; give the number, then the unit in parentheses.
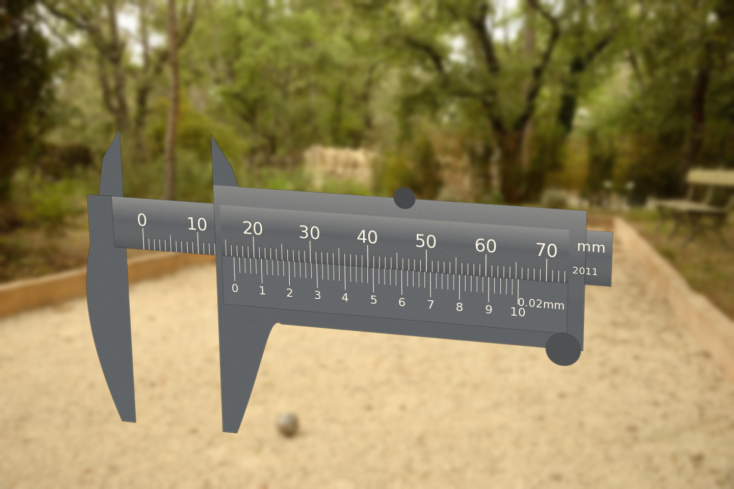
16.4 (mm)
